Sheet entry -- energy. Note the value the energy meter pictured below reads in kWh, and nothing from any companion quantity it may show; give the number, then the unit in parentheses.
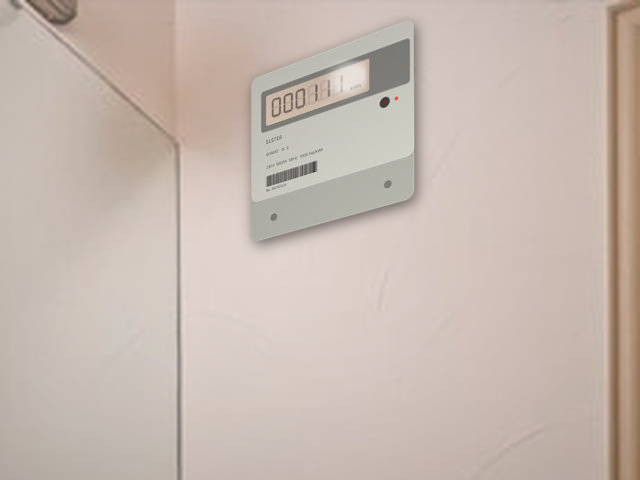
111 (kWh)
